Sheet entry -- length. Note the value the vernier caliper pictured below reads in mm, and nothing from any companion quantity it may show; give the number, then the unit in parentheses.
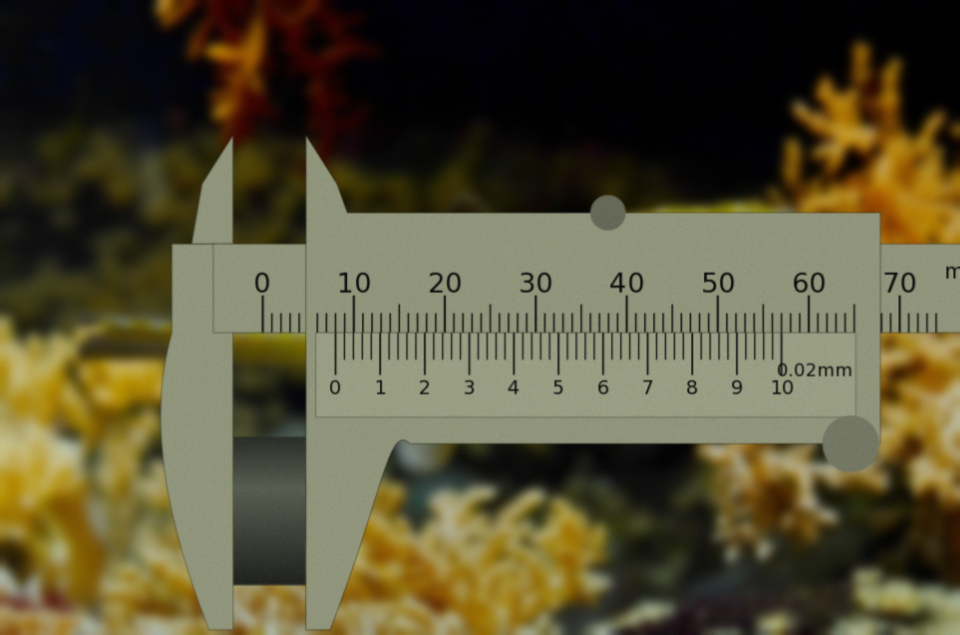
8.0 (mm)
